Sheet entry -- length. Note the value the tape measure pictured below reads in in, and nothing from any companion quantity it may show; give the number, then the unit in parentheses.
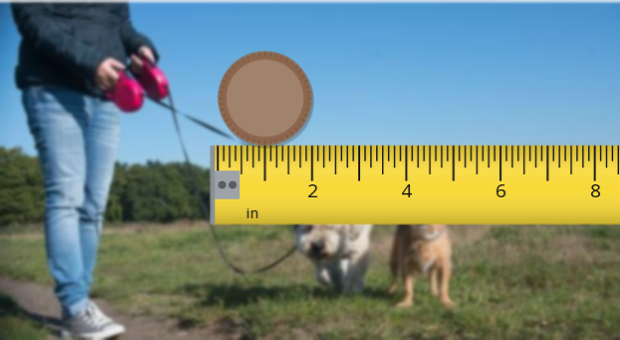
2 (in)
